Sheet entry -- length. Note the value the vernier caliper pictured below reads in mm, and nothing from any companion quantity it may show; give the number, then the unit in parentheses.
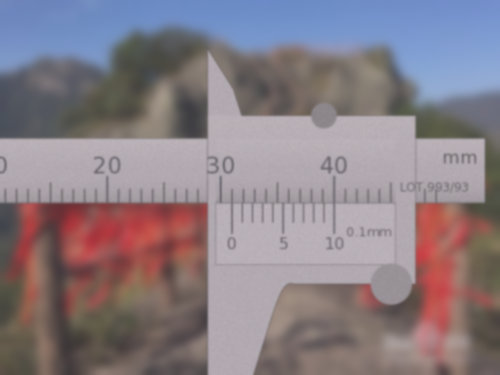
31.0 (mm)
